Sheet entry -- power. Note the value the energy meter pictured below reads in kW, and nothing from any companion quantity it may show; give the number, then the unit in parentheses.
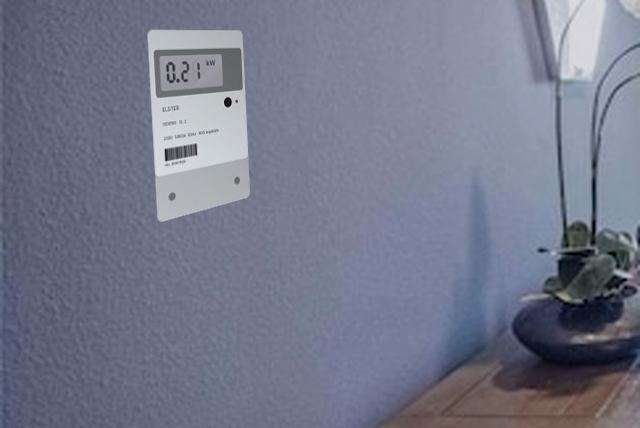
0.21 (kW)
